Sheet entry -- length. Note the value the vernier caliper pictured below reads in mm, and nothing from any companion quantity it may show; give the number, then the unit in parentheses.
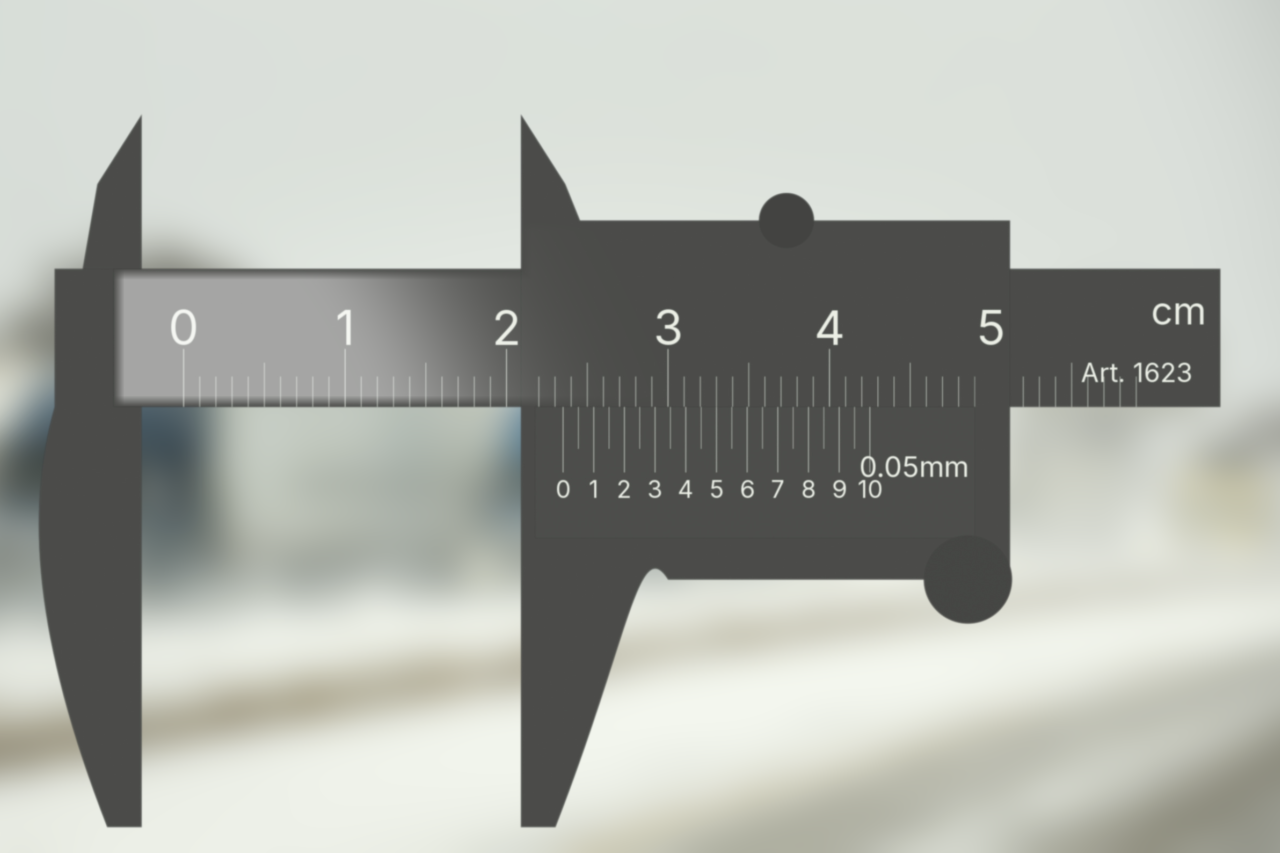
23.5 (mm)
